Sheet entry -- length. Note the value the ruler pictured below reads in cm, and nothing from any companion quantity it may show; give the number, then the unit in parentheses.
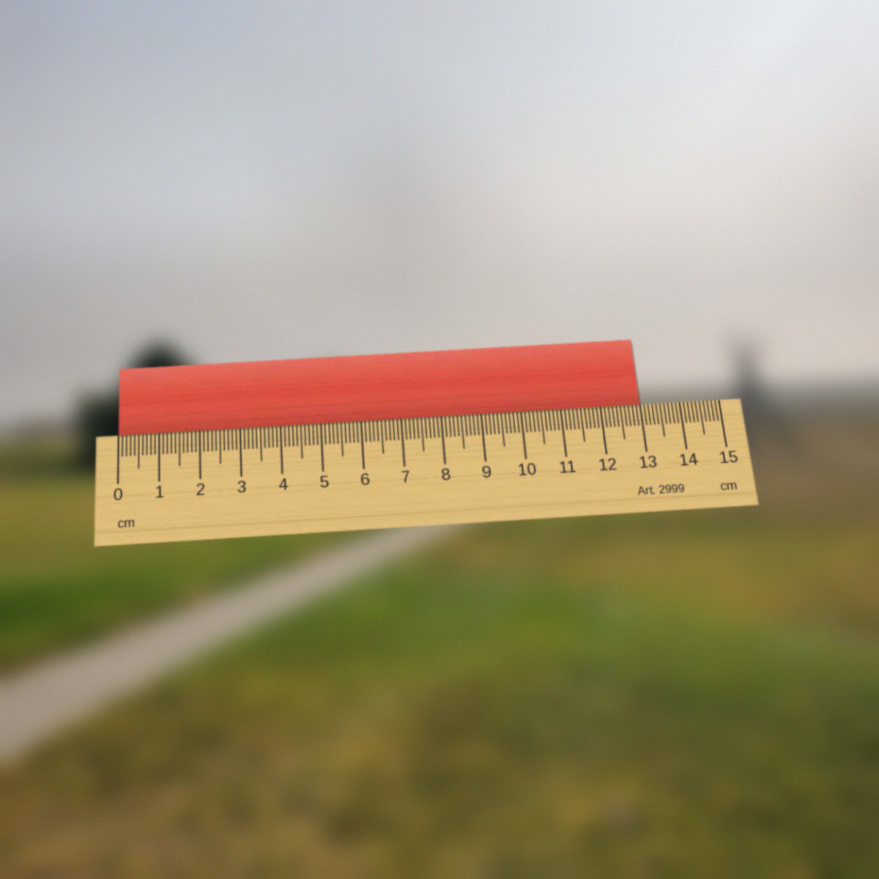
13 (cm)
